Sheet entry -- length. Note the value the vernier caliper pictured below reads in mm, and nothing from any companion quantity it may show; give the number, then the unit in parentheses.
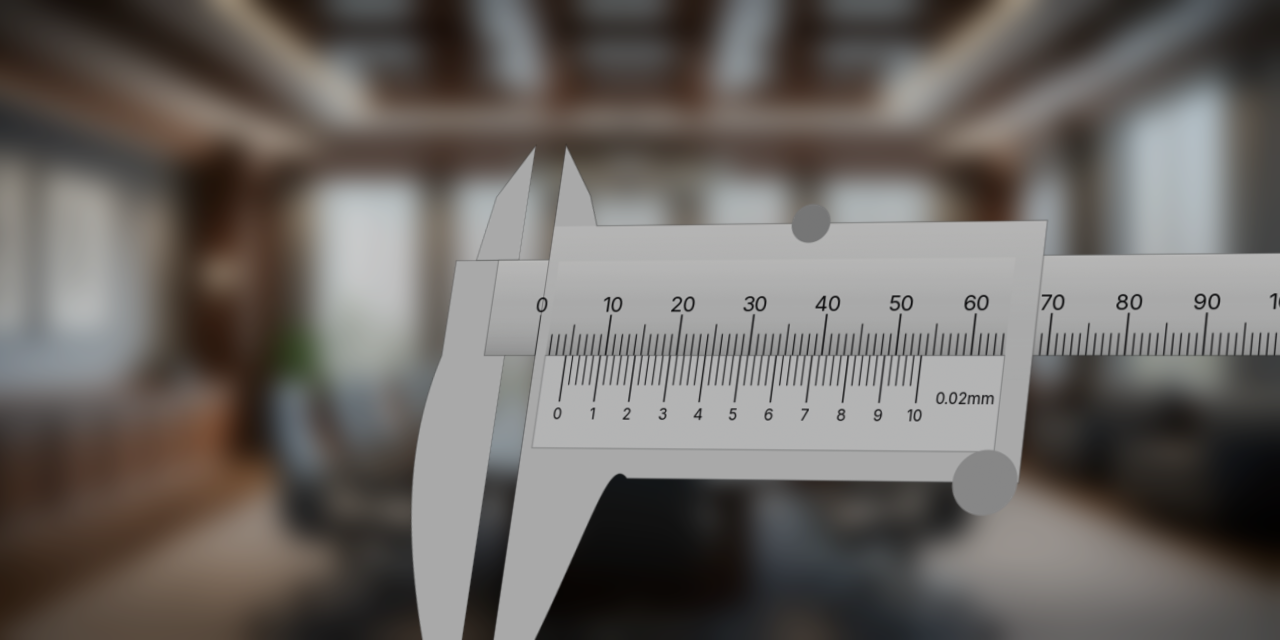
4.4 (mm)
